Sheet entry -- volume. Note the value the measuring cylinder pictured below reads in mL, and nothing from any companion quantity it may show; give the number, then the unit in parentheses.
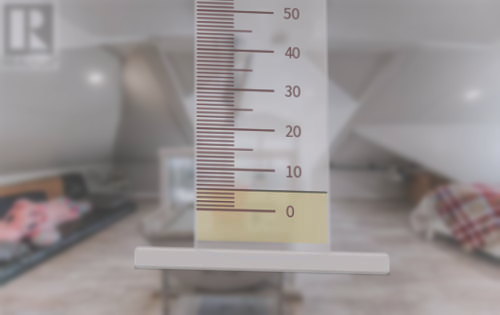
5 (mL)
